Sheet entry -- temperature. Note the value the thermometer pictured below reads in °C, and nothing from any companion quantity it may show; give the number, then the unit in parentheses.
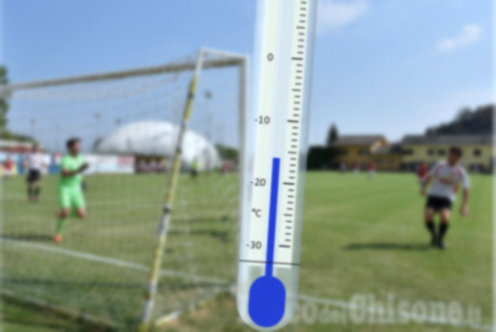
-16 (°C)
